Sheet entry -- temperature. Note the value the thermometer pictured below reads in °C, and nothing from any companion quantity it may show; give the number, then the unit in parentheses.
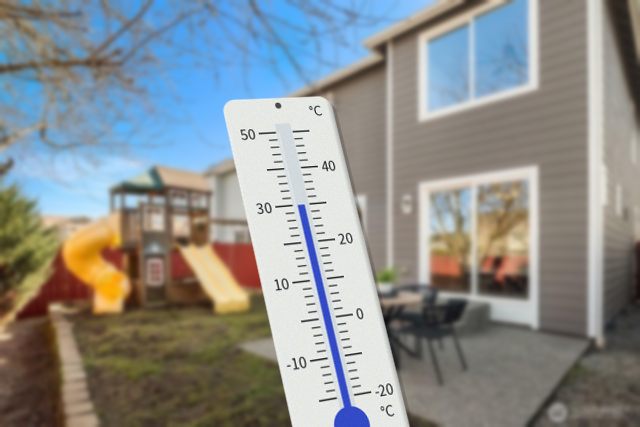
30 (°C)
